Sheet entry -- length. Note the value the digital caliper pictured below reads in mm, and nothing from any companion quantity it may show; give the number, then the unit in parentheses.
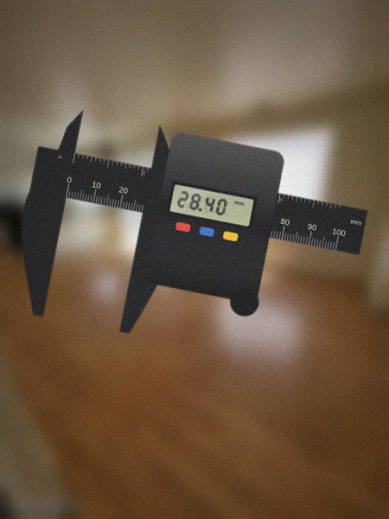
28.40 (mm)
